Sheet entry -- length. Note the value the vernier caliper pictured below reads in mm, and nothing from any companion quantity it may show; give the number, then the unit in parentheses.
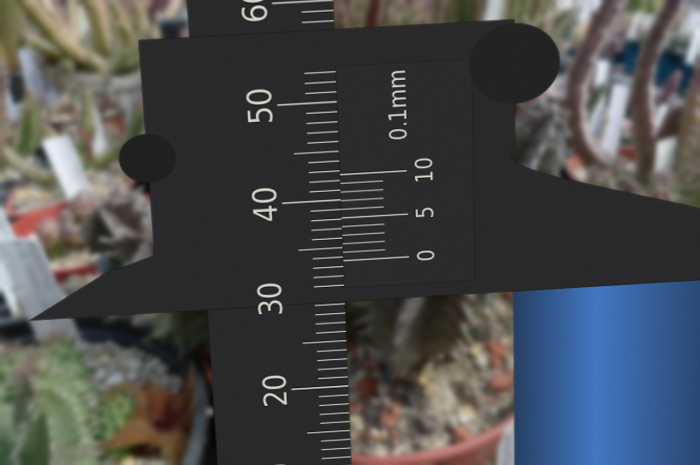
33.6 (mm)
